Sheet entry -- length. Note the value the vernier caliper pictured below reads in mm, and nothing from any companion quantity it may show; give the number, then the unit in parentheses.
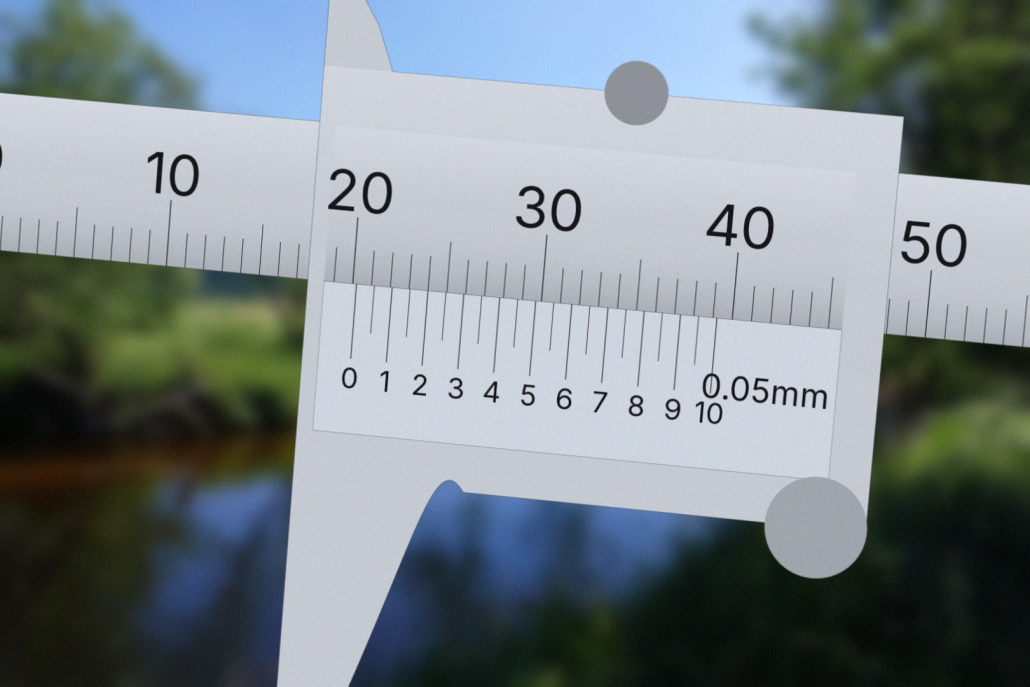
20.2 (mm)
